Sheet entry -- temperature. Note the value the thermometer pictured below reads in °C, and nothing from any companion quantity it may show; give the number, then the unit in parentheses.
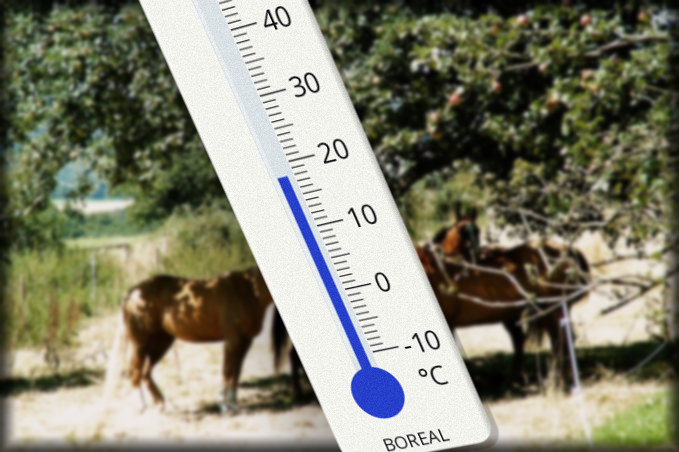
18 (°C)
